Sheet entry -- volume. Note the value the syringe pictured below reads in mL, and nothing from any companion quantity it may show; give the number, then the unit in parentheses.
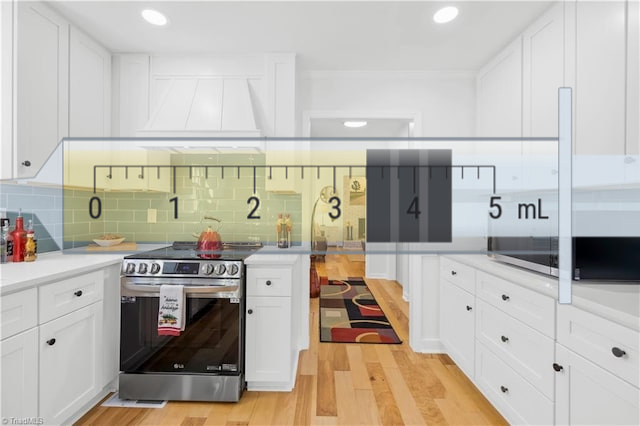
3.4 (mL)
